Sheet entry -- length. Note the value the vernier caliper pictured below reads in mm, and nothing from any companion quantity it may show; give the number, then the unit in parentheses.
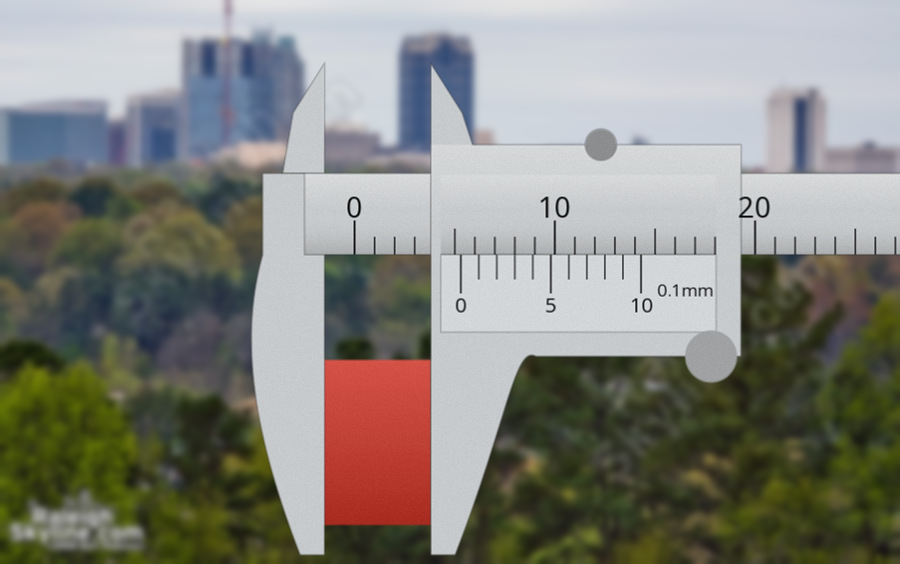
5.3 (mm)
